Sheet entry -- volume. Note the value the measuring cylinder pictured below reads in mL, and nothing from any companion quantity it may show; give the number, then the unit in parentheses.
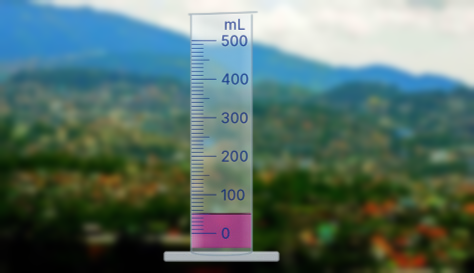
50 (mL)
